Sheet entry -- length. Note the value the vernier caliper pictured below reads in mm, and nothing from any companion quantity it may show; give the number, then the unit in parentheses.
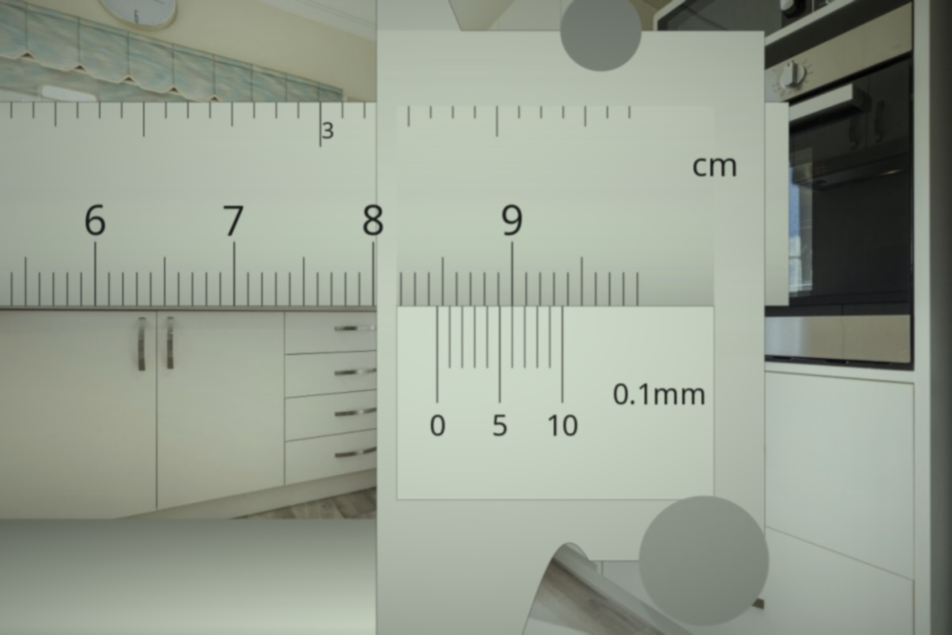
84.6 (mm)
